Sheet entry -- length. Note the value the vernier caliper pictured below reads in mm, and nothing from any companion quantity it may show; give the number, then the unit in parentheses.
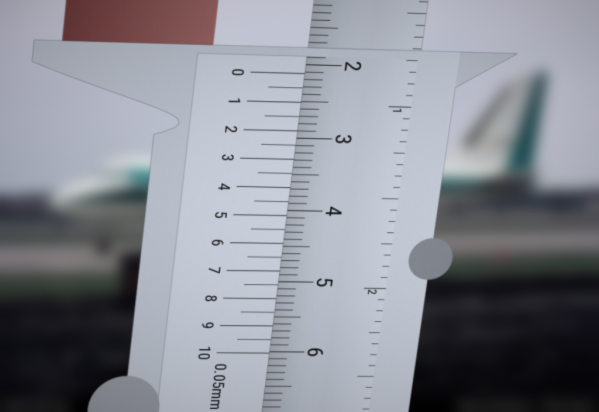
21.2 (mm)
